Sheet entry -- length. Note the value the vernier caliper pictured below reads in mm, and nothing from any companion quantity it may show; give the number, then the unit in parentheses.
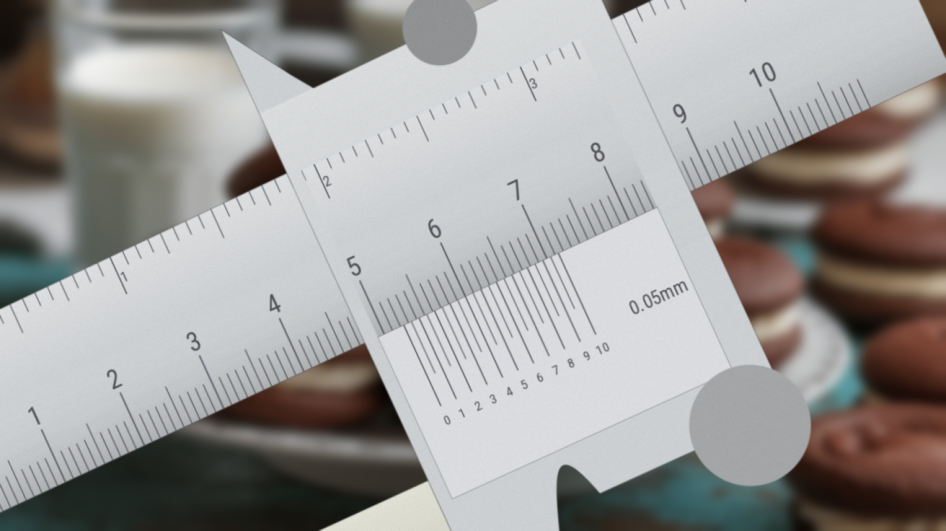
52.4 (mm)
